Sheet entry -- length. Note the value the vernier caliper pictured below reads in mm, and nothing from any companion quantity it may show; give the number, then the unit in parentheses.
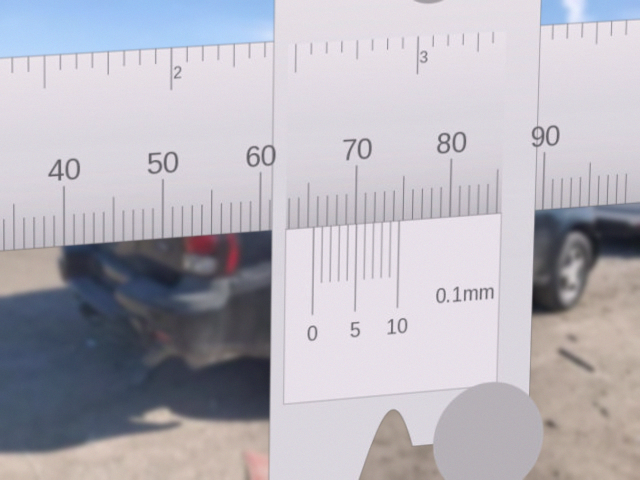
65.6 (mm)
